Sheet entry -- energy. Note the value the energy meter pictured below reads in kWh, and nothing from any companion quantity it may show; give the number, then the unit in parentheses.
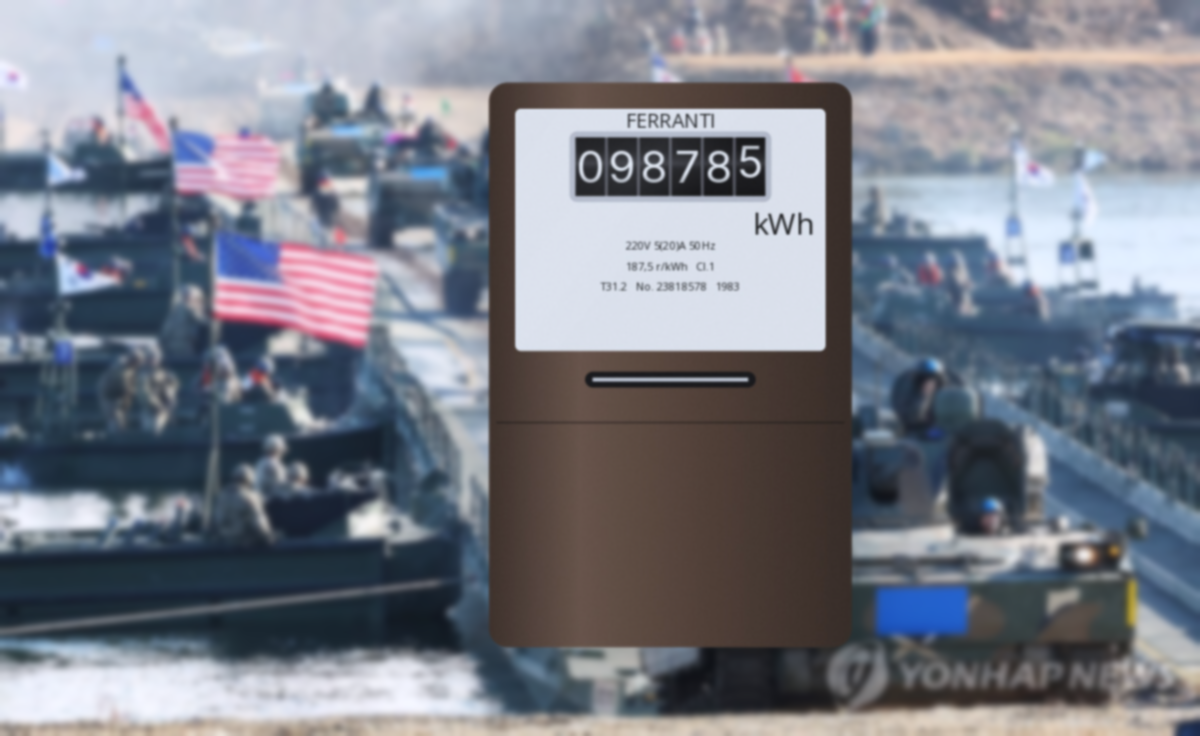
98785 (kWh)
